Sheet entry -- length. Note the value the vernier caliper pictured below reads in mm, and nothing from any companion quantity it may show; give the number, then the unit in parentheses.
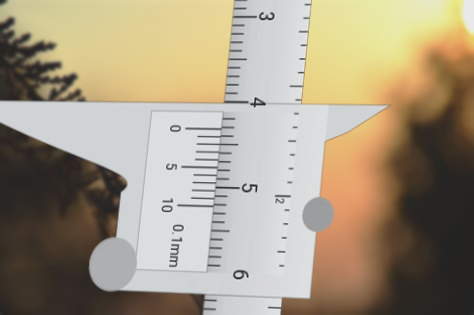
43.2 (mm)
